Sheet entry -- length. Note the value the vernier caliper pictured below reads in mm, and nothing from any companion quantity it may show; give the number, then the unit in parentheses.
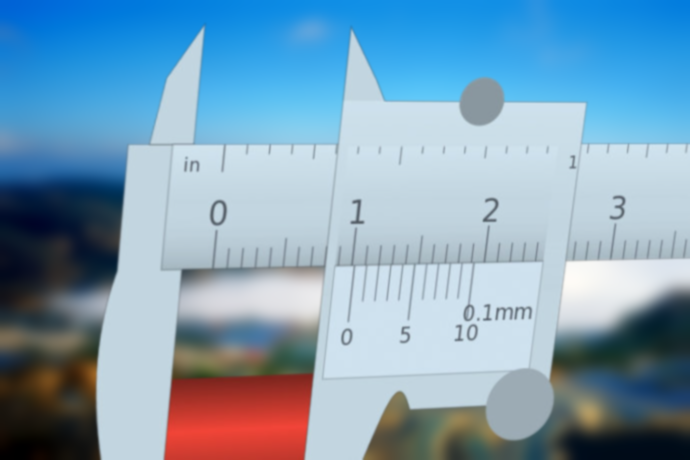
10.2 (mm)
